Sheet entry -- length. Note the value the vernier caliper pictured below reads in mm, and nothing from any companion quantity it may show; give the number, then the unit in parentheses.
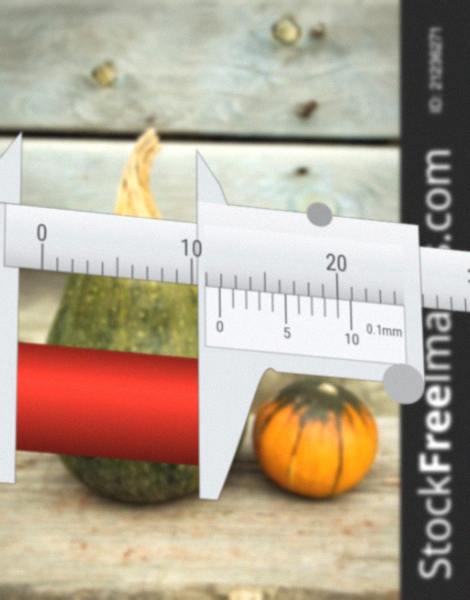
11.9 (mm)
